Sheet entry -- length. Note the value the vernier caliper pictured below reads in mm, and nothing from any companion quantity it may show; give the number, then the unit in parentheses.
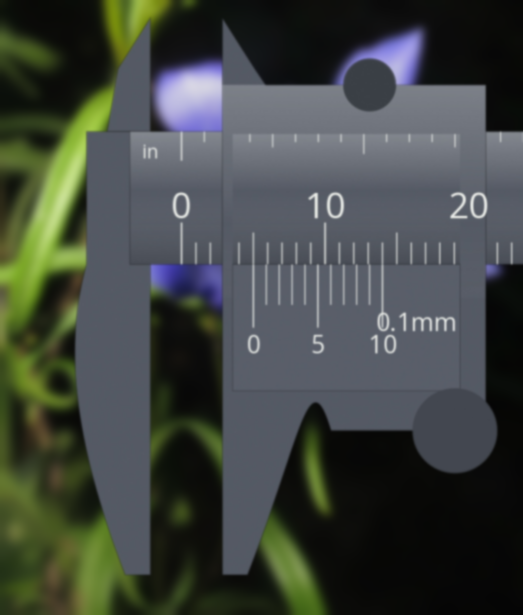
5.0 (mm)
